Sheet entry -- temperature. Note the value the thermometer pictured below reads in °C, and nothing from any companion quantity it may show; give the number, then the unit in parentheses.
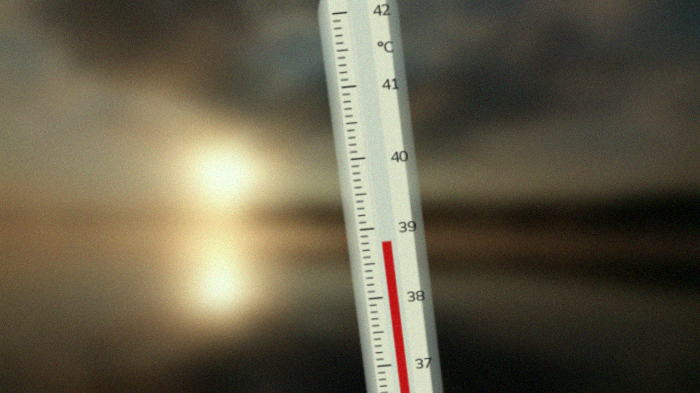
38.8 (°C)
